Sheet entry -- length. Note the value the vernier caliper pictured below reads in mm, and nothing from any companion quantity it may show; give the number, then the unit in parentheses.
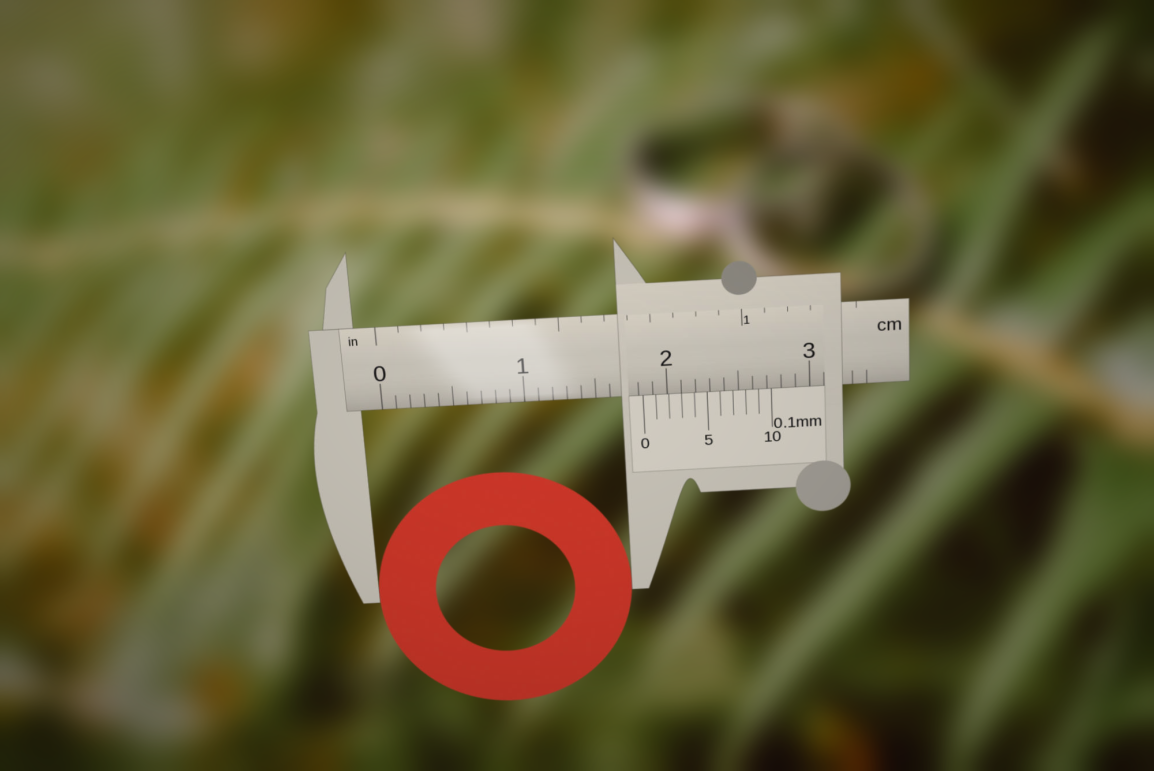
18.3 (mm)
